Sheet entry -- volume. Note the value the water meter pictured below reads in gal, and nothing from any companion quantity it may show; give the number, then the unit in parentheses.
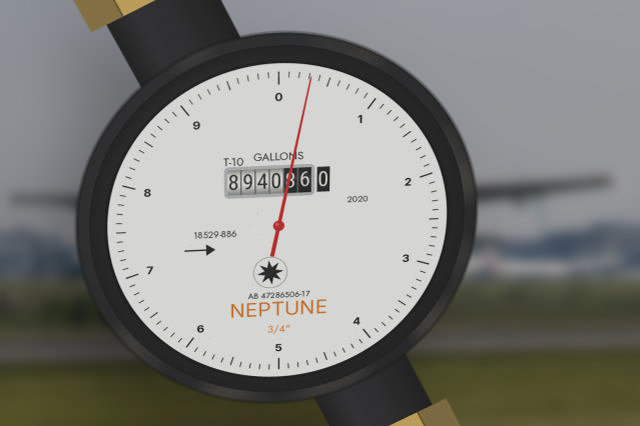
8940860.3 (gal)
